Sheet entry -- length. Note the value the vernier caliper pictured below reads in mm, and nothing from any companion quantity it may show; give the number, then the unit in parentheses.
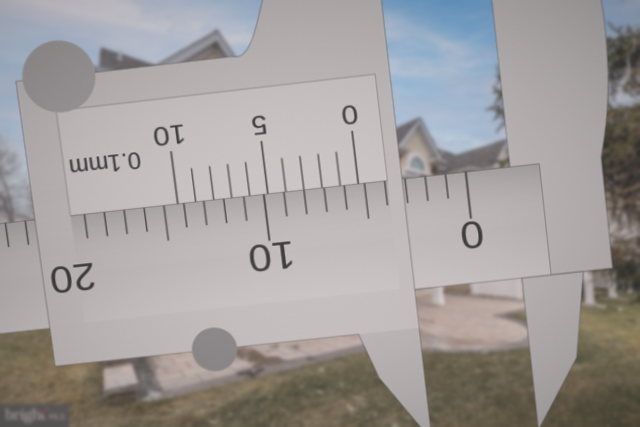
5.3 (mm)
